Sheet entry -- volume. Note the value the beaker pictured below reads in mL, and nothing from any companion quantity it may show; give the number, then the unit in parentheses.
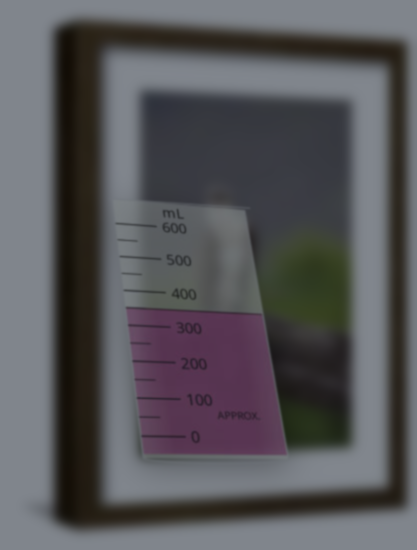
350 (mL)
